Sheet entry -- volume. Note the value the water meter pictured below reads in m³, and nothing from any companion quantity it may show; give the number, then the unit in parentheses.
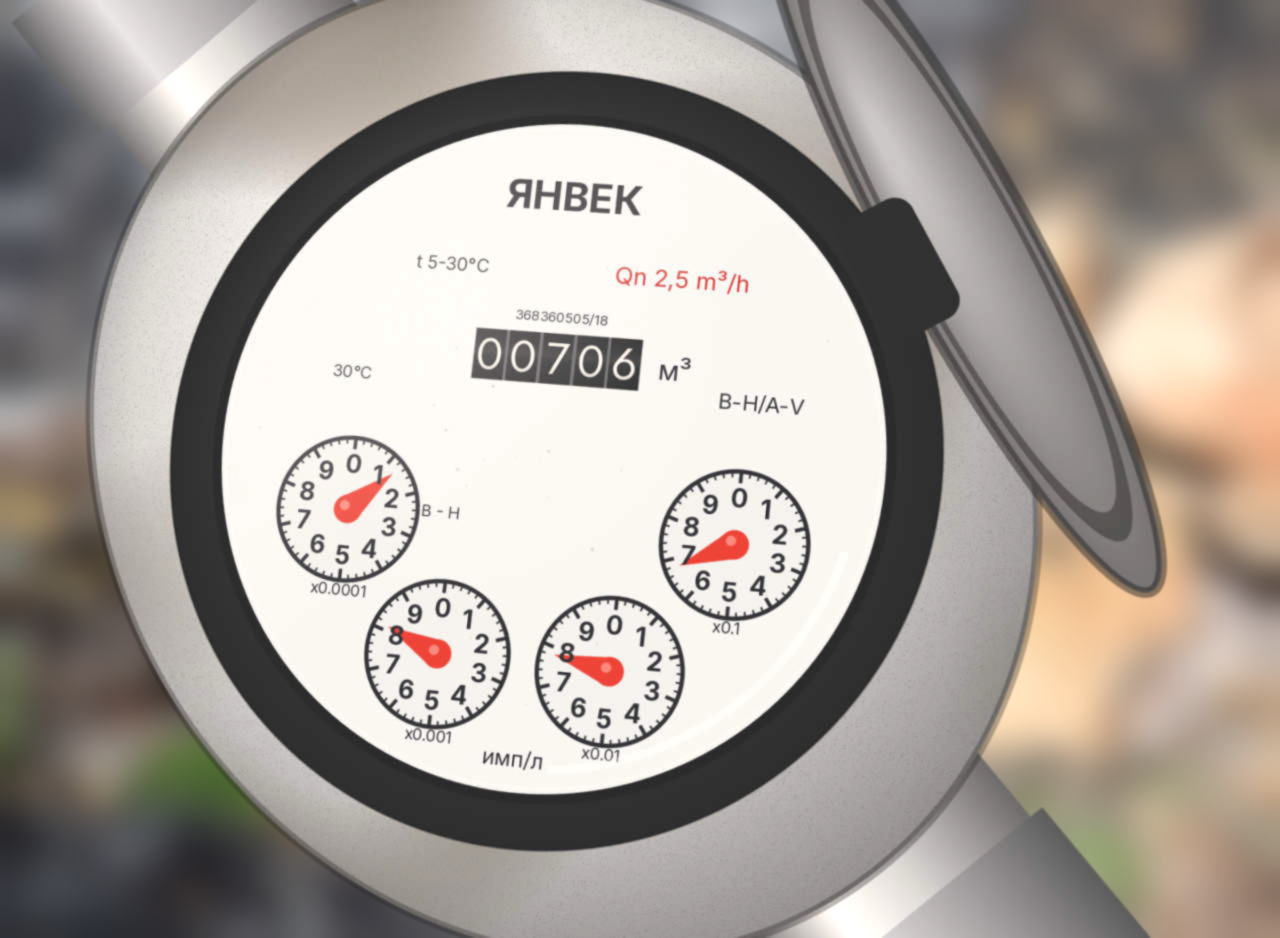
706.6781 (m³)
